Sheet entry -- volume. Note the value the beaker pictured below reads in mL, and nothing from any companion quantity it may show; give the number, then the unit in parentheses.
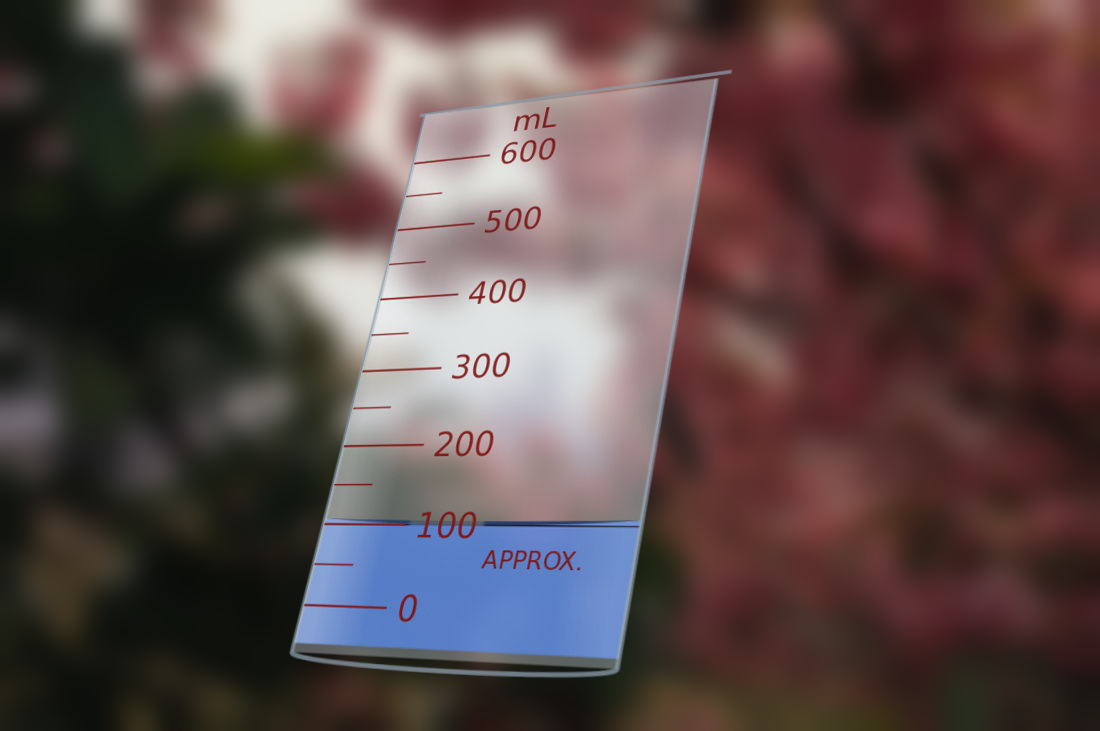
100 (mL)
